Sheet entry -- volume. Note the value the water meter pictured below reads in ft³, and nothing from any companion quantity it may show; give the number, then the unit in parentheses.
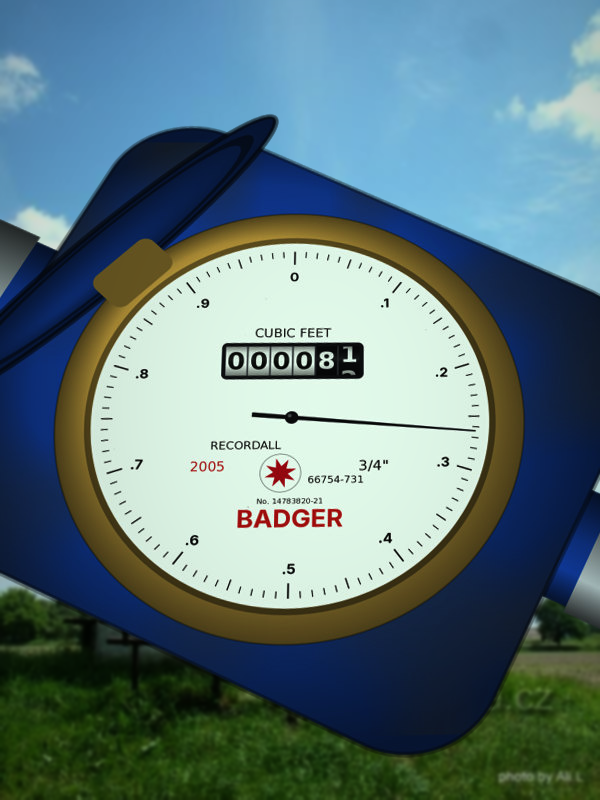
81.26 (ft³)
